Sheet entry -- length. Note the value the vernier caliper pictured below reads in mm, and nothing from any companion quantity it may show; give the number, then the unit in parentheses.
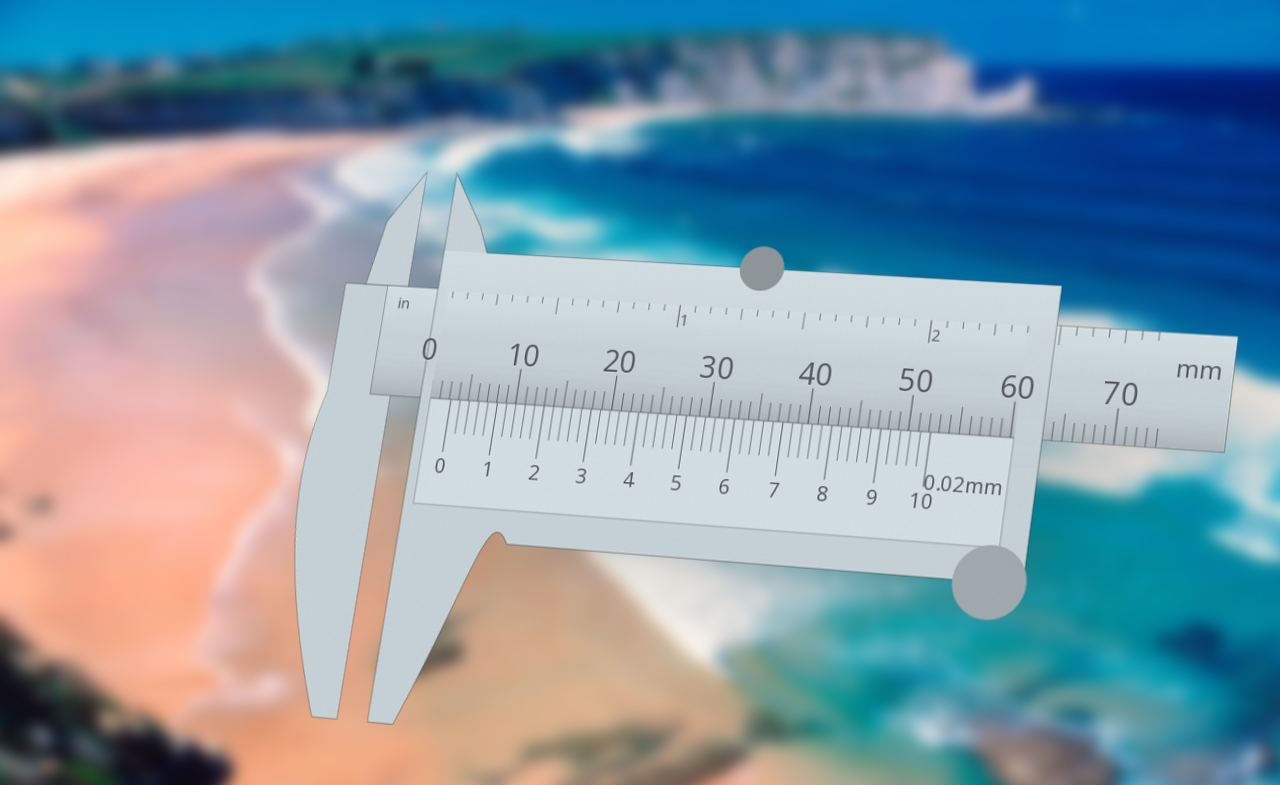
3.2 (mm)
